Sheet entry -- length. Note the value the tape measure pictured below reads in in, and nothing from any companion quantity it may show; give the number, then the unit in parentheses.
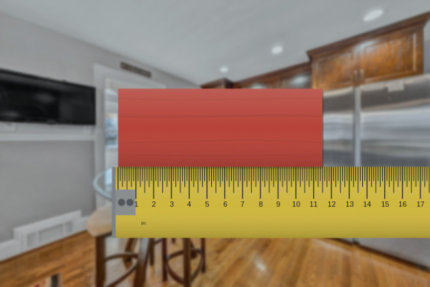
11.5 (in)
